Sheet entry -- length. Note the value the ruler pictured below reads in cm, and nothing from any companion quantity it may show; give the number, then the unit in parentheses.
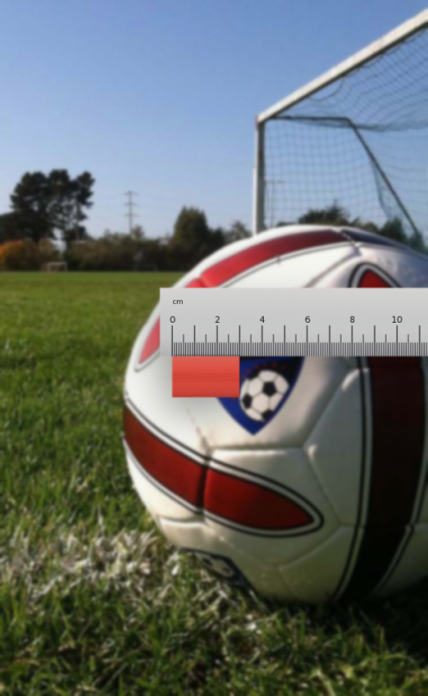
3 (cm)
